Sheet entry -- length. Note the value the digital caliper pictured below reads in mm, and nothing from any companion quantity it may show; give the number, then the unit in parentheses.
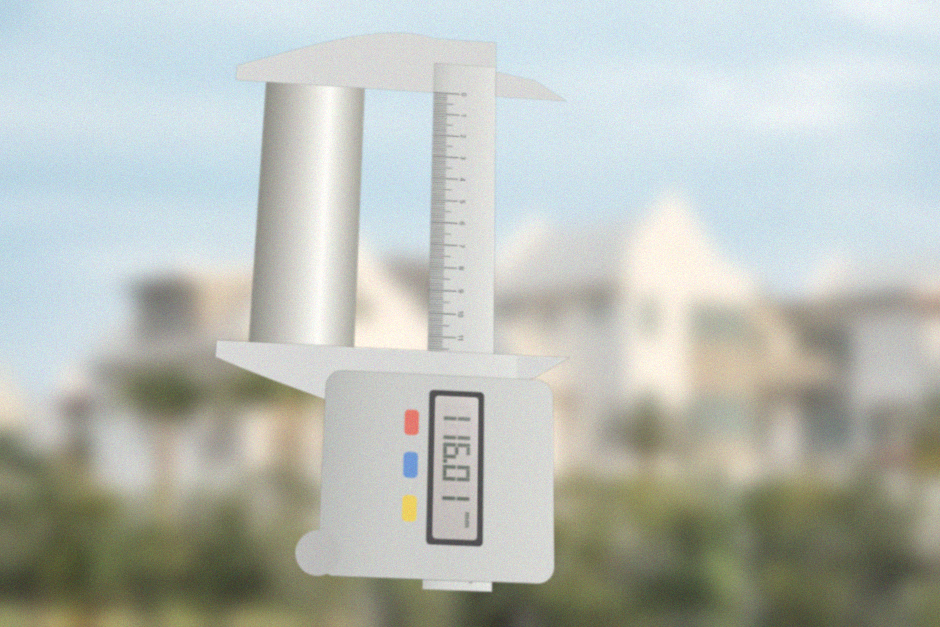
116.01 (mm)
